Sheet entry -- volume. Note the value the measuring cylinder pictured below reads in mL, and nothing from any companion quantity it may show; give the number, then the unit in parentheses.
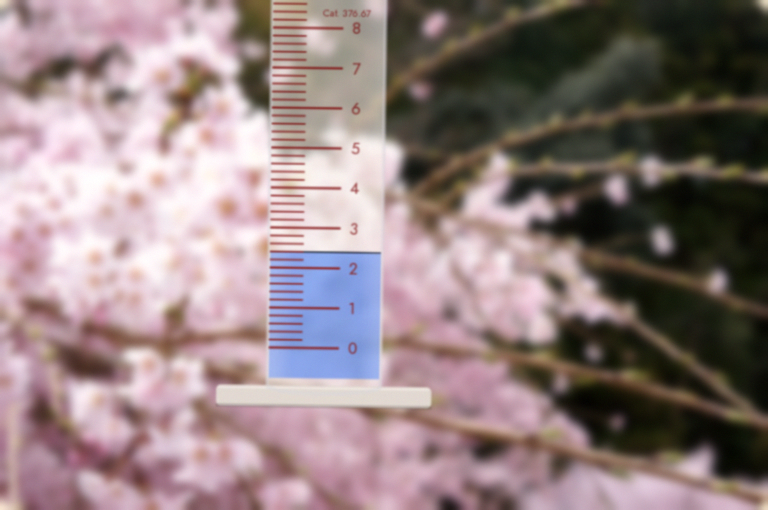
2.4 (mL)
